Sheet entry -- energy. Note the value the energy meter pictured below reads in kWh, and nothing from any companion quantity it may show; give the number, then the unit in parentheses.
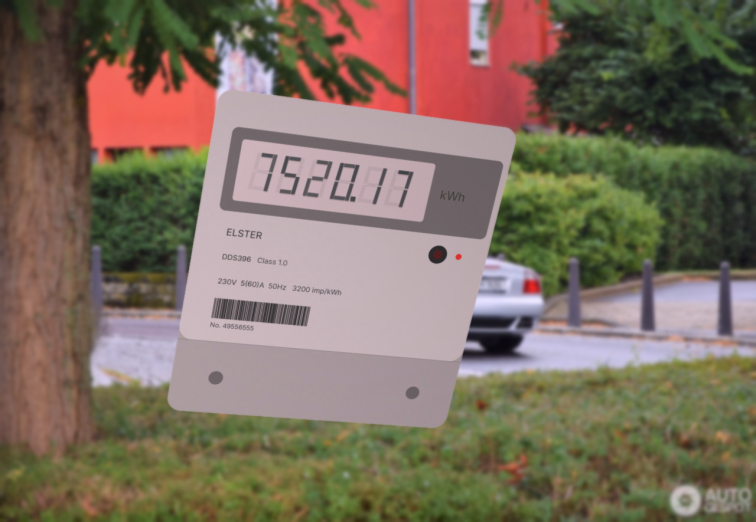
7520.17 (kWh)
